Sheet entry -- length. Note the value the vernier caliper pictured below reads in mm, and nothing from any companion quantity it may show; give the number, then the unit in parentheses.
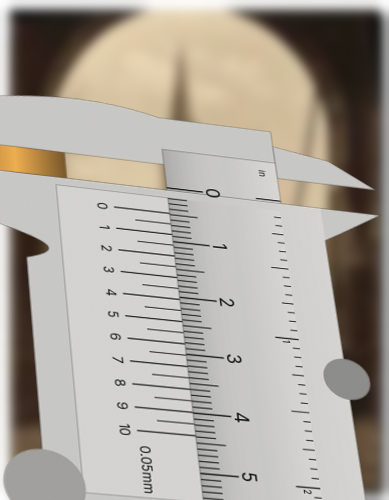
4.8 (mm)
